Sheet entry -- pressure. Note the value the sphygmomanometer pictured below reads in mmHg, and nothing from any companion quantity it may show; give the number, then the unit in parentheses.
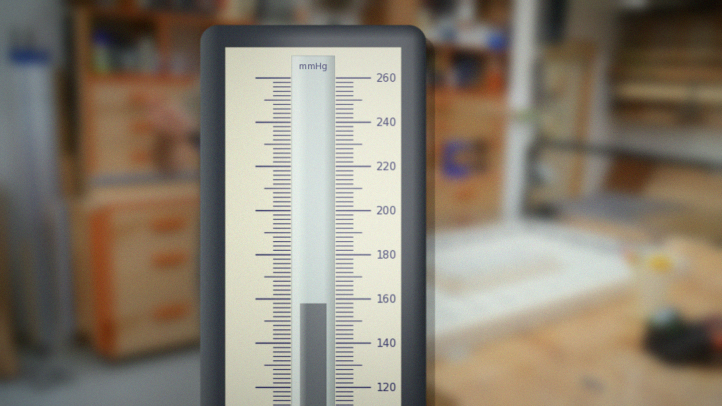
158 (mmHg)
